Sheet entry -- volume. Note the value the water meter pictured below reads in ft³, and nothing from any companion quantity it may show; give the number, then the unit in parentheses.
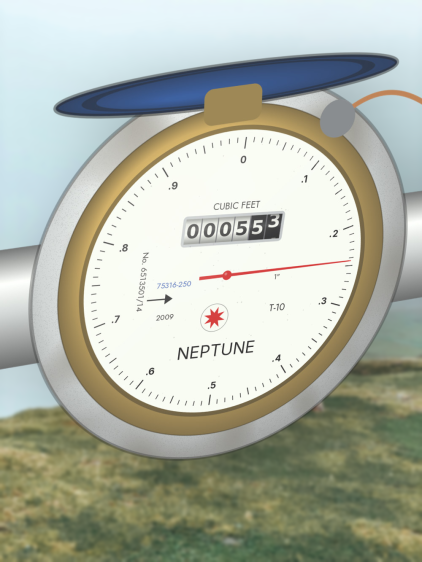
553.24 (ft³)
